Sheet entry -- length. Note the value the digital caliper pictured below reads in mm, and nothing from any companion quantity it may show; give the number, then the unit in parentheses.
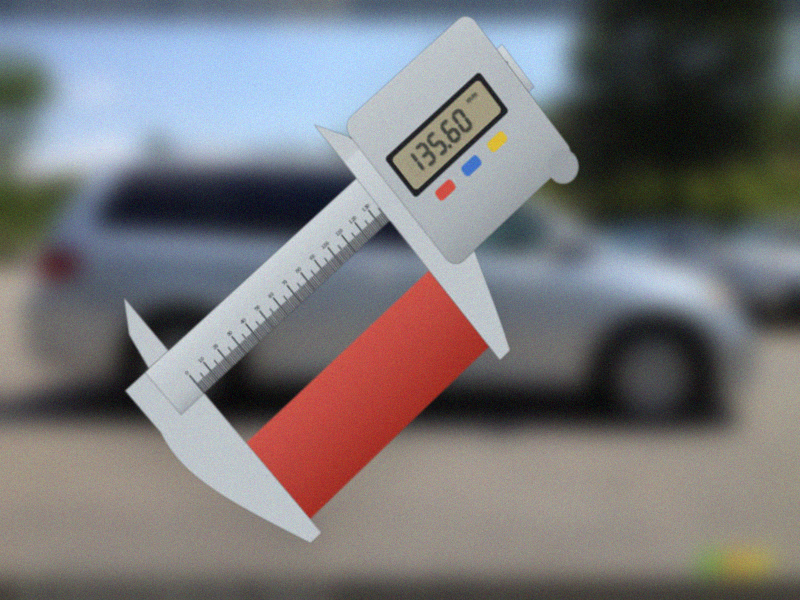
135.60 (mm)
